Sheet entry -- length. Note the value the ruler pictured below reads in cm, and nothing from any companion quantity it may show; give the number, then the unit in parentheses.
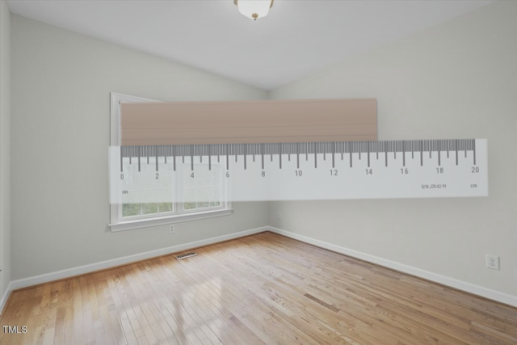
14.5 (cm)
